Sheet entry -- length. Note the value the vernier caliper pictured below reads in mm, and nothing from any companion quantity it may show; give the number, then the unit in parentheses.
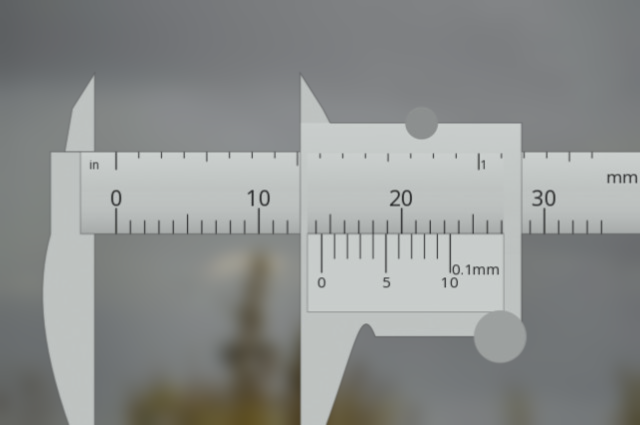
14.4 (mm)
